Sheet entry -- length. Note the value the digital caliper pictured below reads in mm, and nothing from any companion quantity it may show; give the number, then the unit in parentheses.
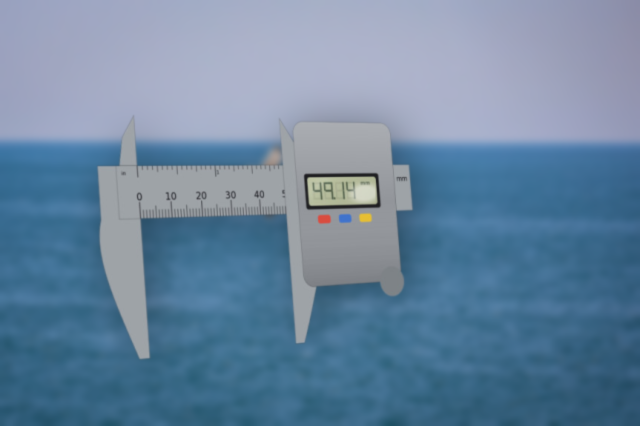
49.14 (mm)
